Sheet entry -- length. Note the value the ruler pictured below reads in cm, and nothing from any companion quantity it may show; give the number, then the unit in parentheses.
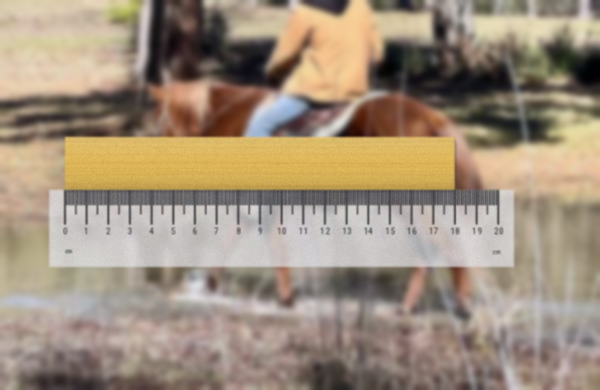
18 (cm)
